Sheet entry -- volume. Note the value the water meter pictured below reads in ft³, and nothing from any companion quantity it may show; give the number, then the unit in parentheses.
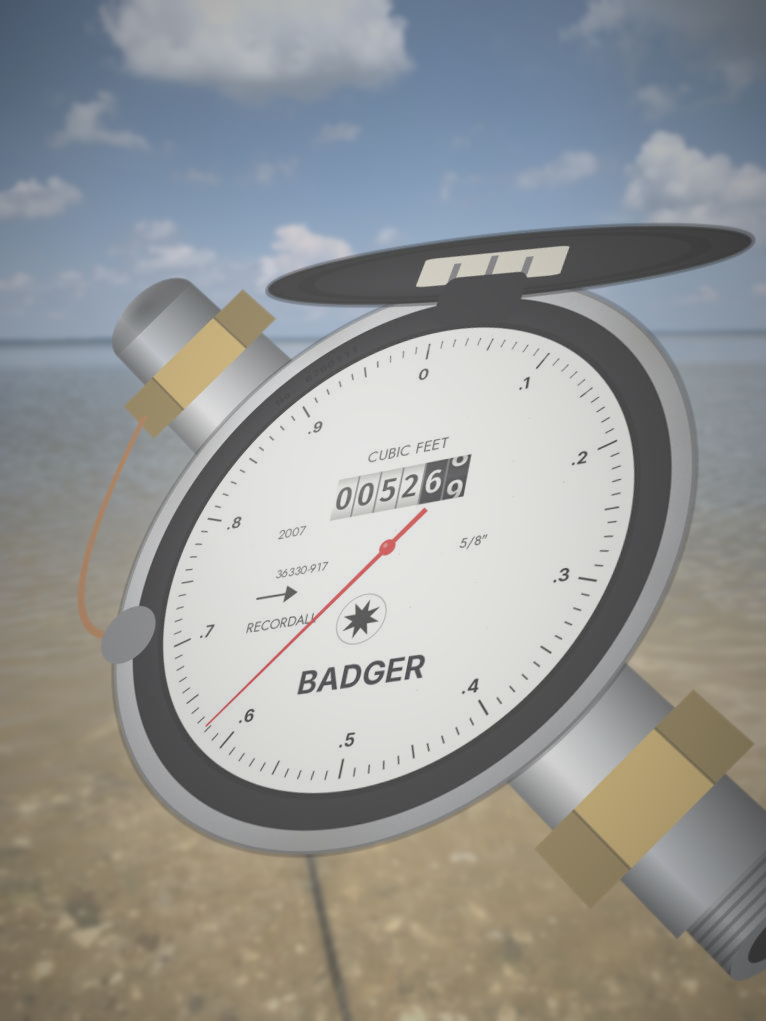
5268.62 (ft³)
